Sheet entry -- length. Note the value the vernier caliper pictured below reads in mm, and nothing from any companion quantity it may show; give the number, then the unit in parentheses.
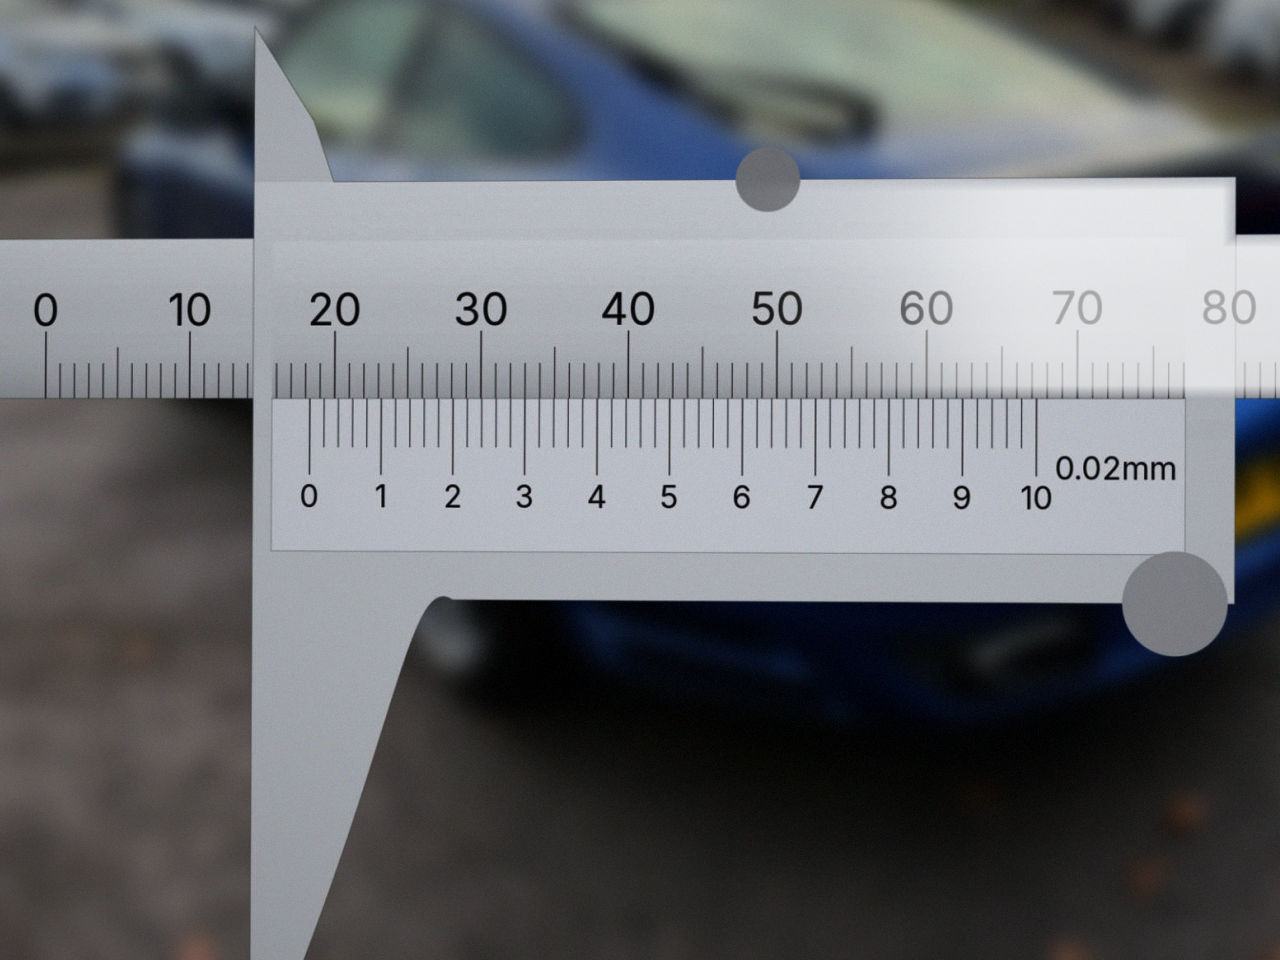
18.3 (mm)
